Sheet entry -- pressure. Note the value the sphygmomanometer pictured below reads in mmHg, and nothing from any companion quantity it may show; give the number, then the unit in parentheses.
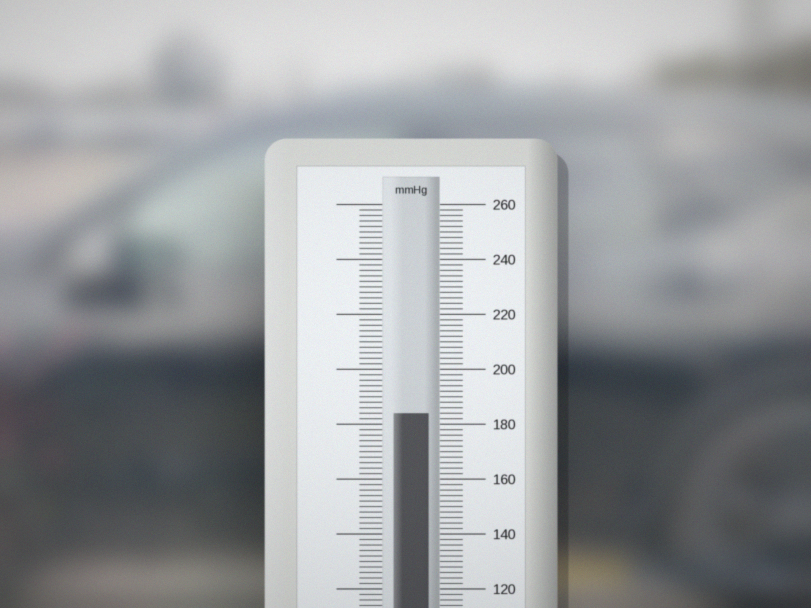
184 (mmHg)
